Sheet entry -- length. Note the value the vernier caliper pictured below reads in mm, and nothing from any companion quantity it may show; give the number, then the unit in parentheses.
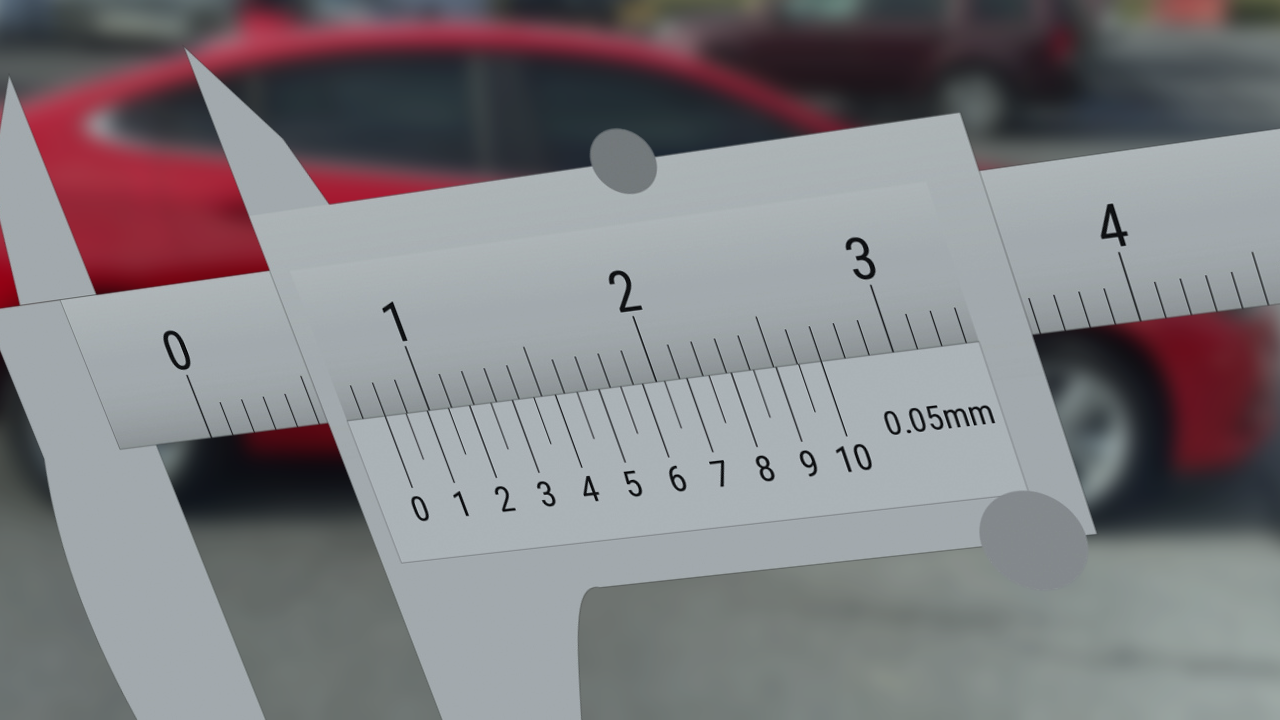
8.0 (mm)
